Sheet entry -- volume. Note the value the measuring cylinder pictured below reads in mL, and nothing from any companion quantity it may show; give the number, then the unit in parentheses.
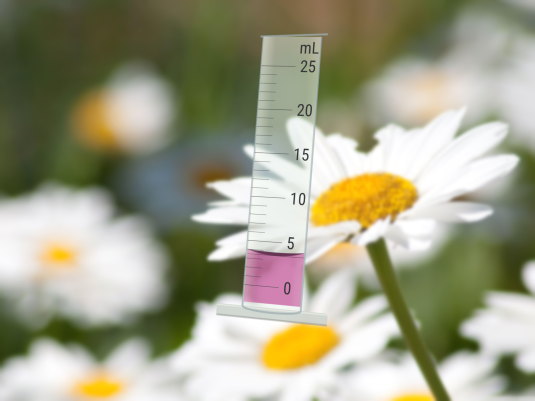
3.5 (mL)
